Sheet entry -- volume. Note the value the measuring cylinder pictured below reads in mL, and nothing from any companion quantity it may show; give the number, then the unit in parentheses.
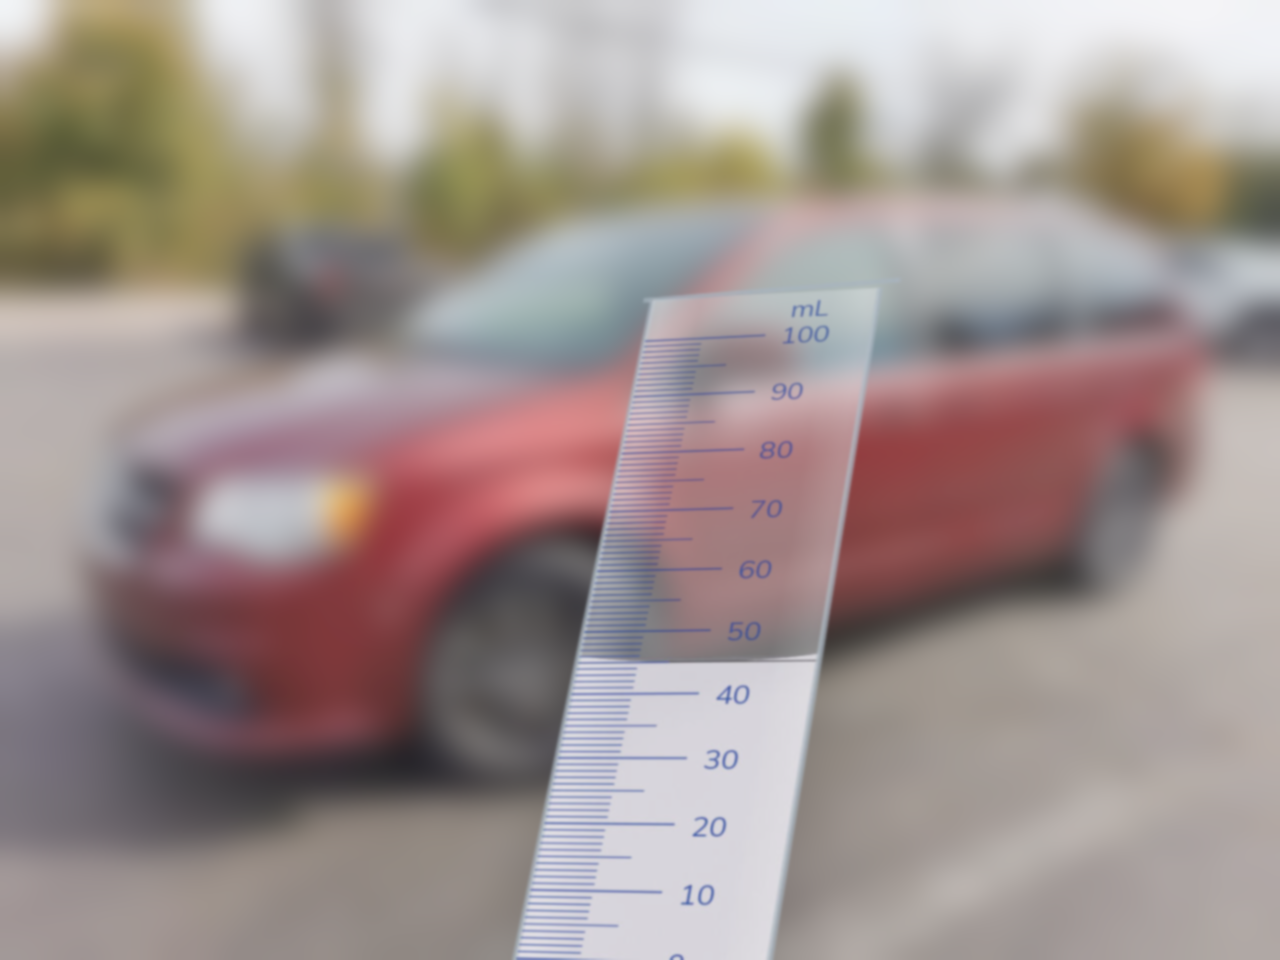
45 (mL)
